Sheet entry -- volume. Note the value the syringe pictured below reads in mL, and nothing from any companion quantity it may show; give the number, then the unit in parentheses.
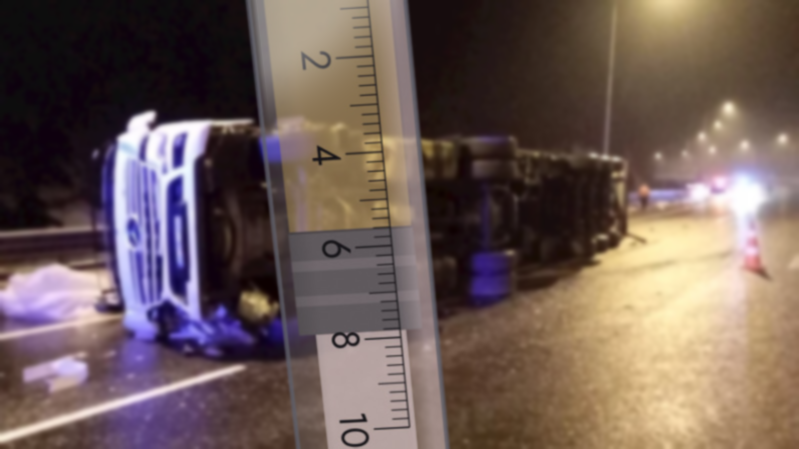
5.6 (mL)
